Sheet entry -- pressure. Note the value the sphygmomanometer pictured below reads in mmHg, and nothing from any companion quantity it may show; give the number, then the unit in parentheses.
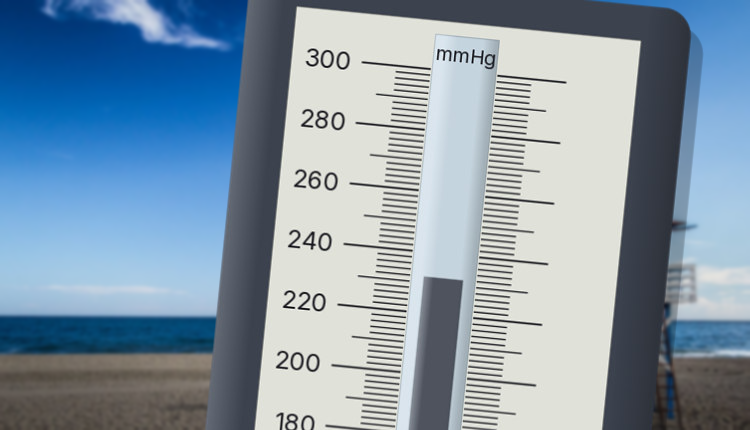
232 (mmHg)
